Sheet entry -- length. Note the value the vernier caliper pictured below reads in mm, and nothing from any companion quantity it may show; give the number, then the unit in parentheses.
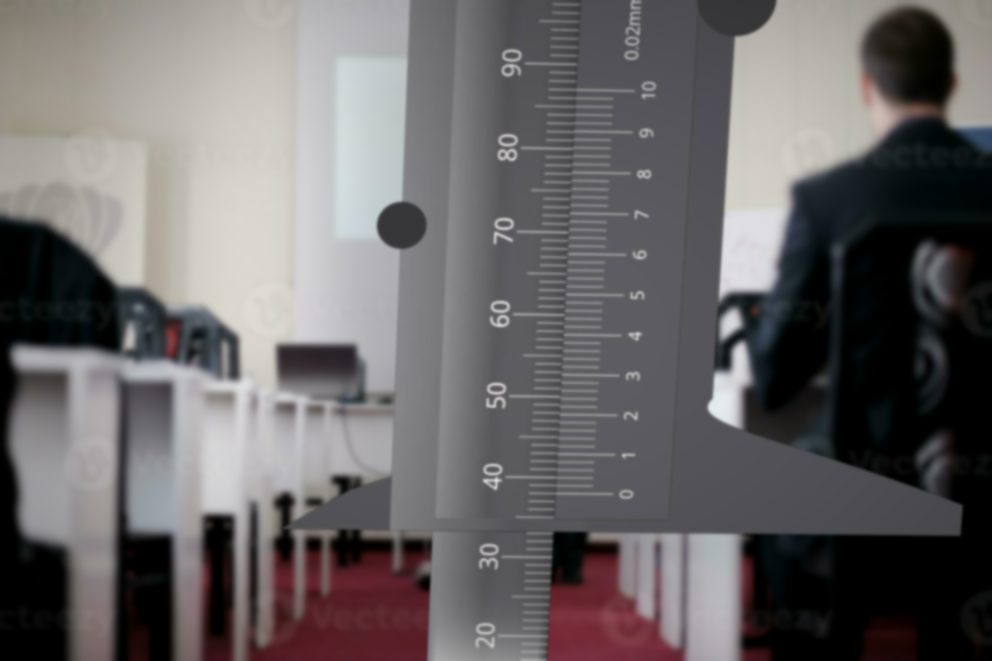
38.0 (mm)
